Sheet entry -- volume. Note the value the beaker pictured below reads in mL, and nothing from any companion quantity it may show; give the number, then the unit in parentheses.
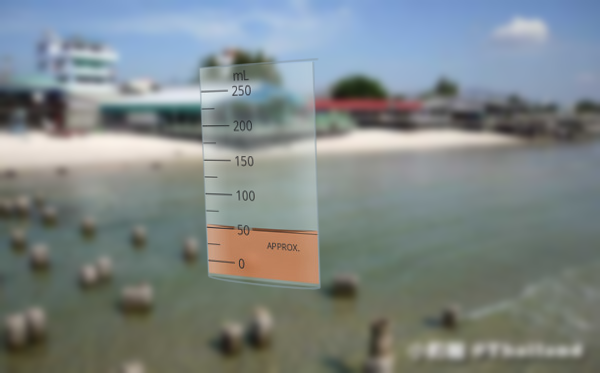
50 (mL)
